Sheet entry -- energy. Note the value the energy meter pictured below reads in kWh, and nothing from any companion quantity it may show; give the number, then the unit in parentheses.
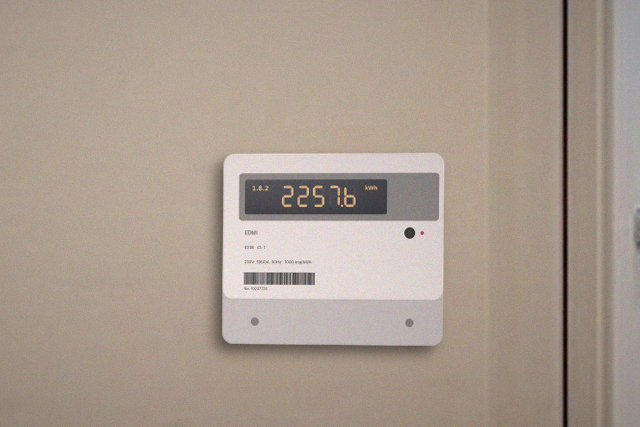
2257.6 (kWh)
